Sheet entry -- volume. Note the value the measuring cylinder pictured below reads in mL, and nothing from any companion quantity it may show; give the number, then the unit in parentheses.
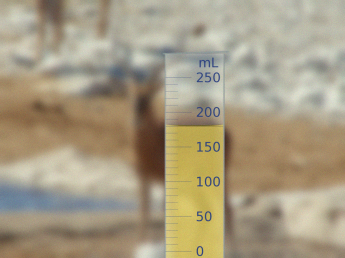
180 (mL)
